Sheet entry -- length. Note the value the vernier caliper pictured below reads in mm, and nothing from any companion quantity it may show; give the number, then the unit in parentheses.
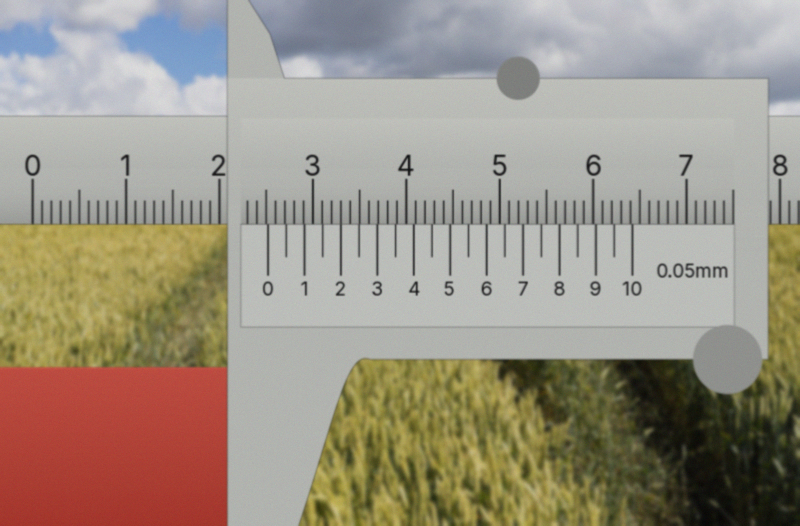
25.2 (mm)
